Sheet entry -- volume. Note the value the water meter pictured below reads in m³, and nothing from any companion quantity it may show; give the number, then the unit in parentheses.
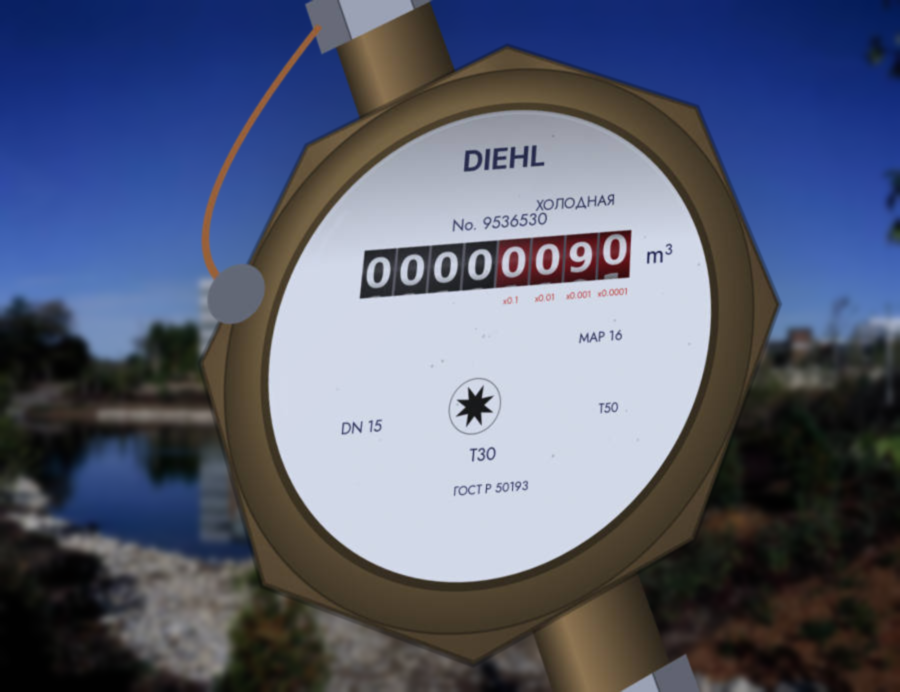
0.0090 (m³)
